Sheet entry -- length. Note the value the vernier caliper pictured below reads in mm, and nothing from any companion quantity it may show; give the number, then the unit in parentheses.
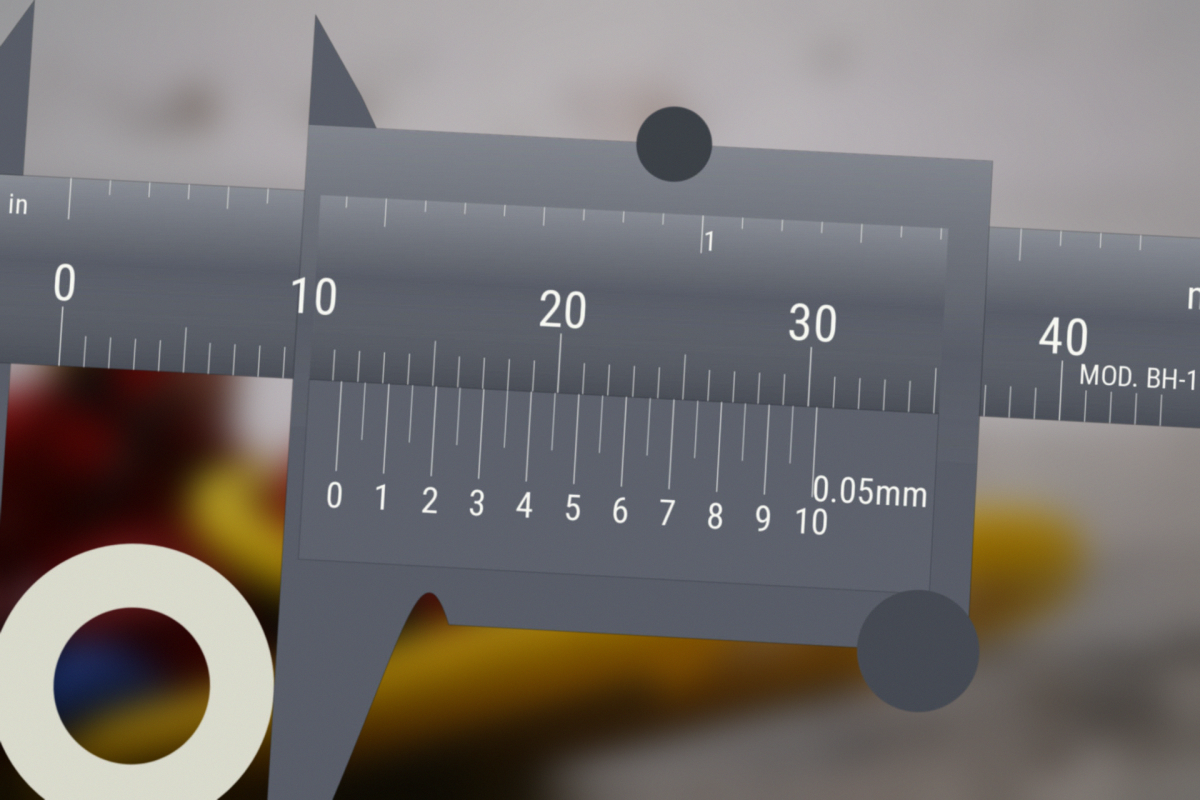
11.35 (mm)
